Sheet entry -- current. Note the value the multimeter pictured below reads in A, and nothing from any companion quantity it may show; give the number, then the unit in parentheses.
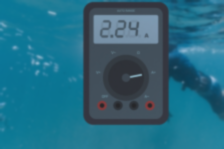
2.24 (A)
